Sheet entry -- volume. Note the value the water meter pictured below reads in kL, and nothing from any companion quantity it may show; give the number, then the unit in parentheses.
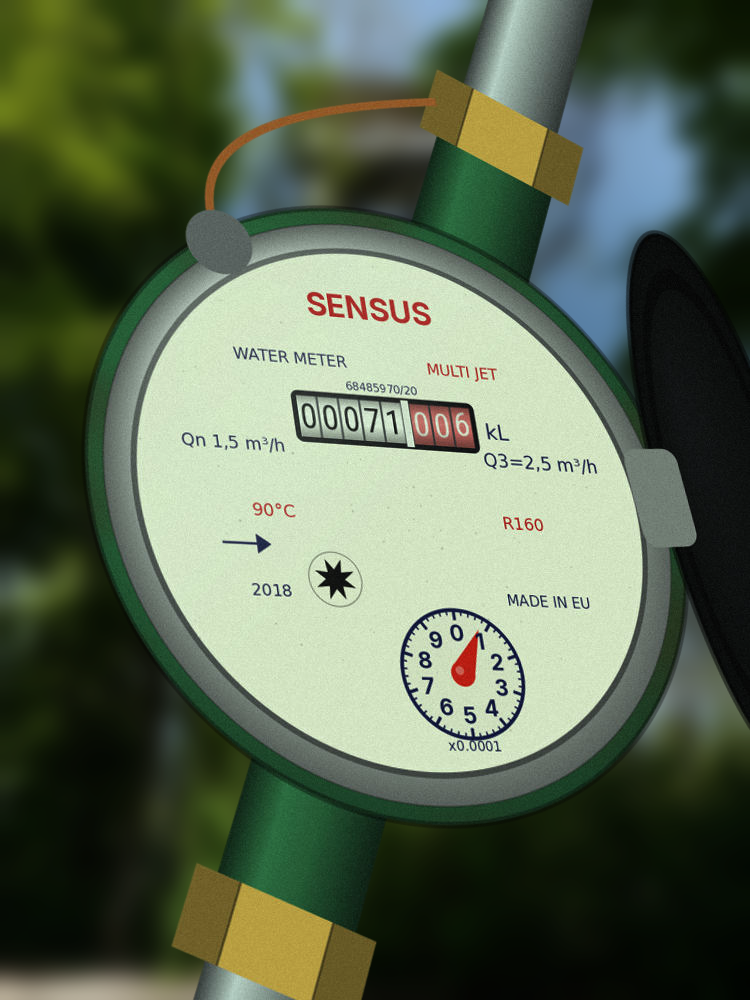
71.0060 (kL)
